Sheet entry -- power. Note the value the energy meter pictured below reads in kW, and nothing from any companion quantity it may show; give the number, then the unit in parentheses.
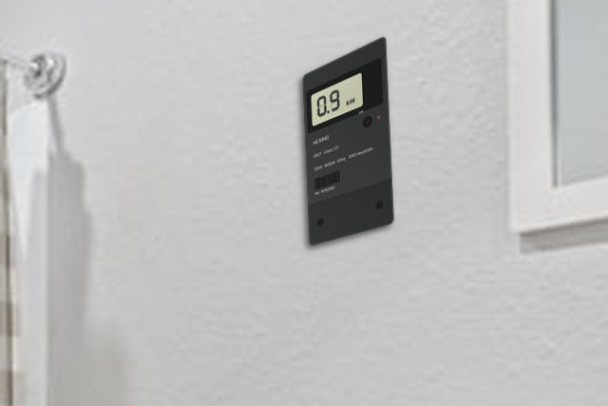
0.9 (kW)
